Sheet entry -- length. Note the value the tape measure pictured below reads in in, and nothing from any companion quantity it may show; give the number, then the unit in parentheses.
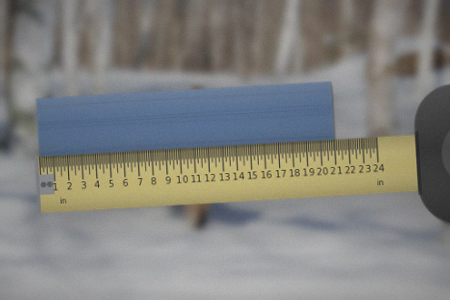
21 (in)
